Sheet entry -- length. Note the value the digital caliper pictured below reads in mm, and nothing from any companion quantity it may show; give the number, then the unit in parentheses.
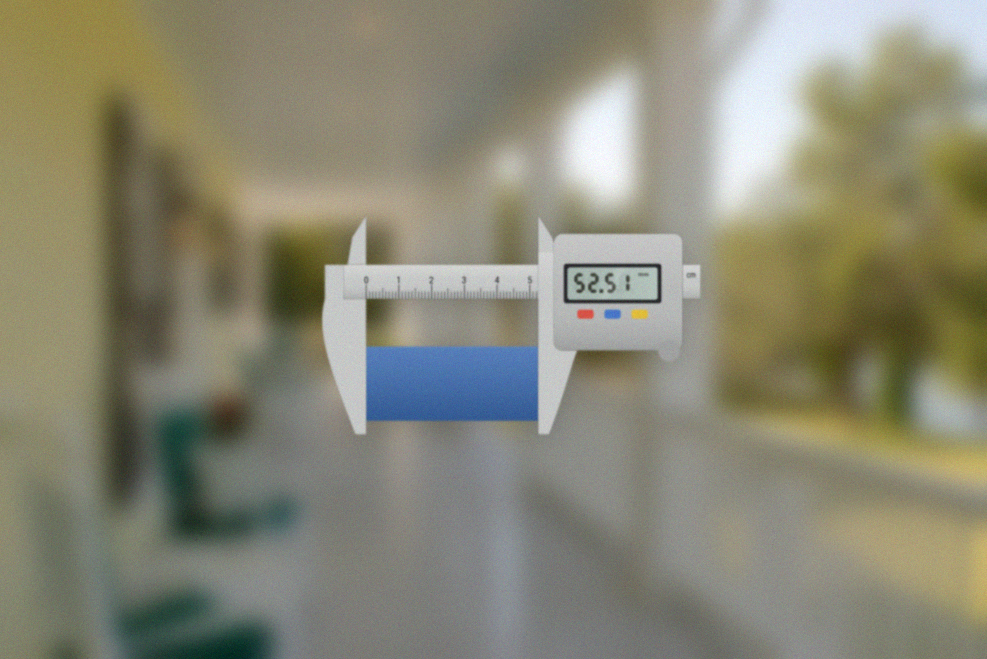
52.51 (mm)
